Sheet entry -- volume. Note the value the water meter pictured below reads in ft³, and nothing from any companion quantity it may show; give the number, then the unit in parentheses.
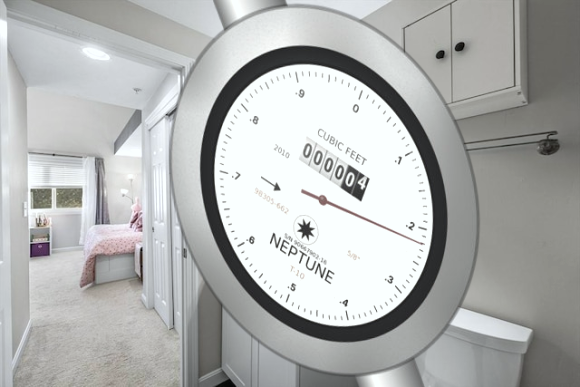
4.22 (ft³)
